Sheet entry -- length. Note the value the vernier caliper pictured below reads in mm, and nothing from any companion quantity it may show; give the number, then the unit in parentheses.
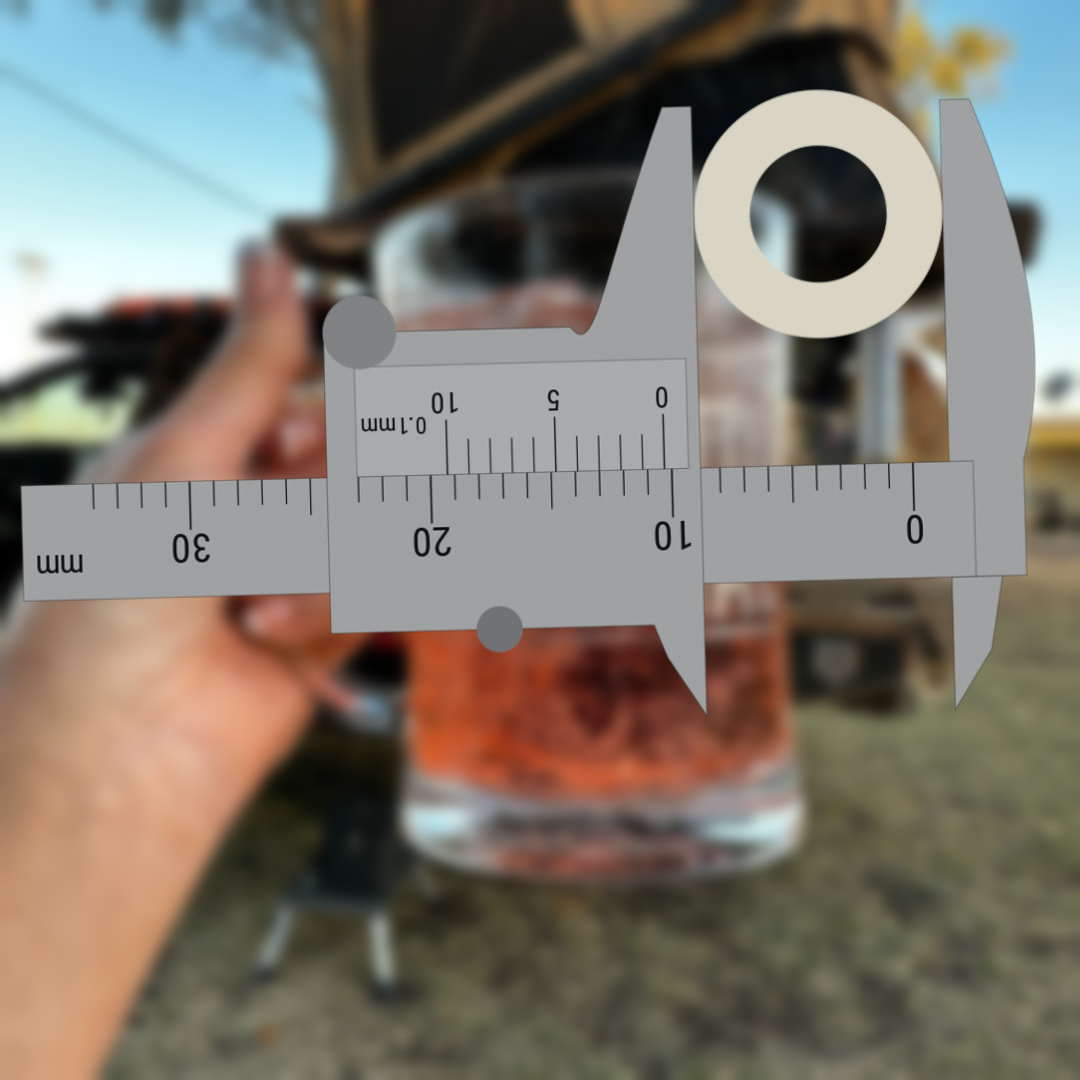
10.3 (mm)
